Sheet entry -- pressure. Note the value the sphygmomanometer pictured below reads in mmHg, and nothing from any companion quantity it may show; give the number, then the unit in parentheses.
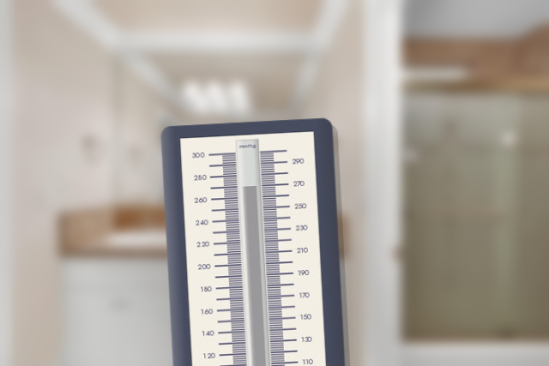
270 (mmHg)
